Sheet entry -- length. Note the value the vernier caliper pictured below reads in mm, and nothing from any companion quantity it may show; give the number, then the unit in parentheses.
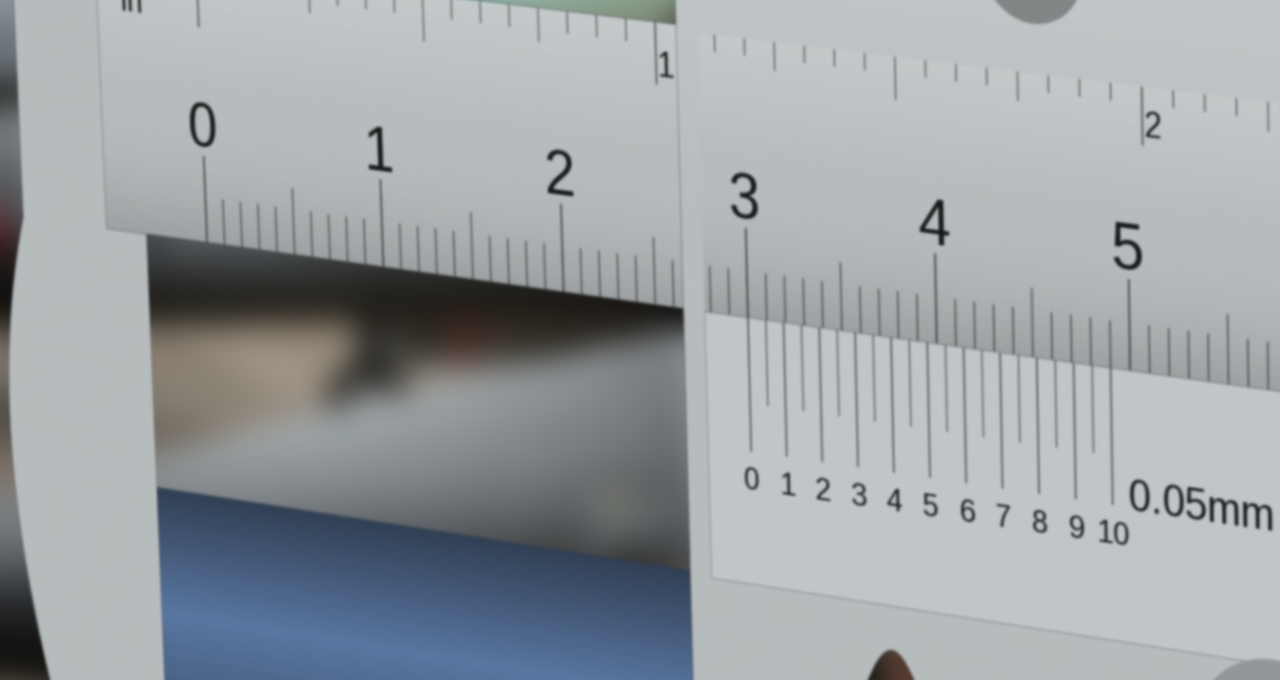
30.0 (mm)
